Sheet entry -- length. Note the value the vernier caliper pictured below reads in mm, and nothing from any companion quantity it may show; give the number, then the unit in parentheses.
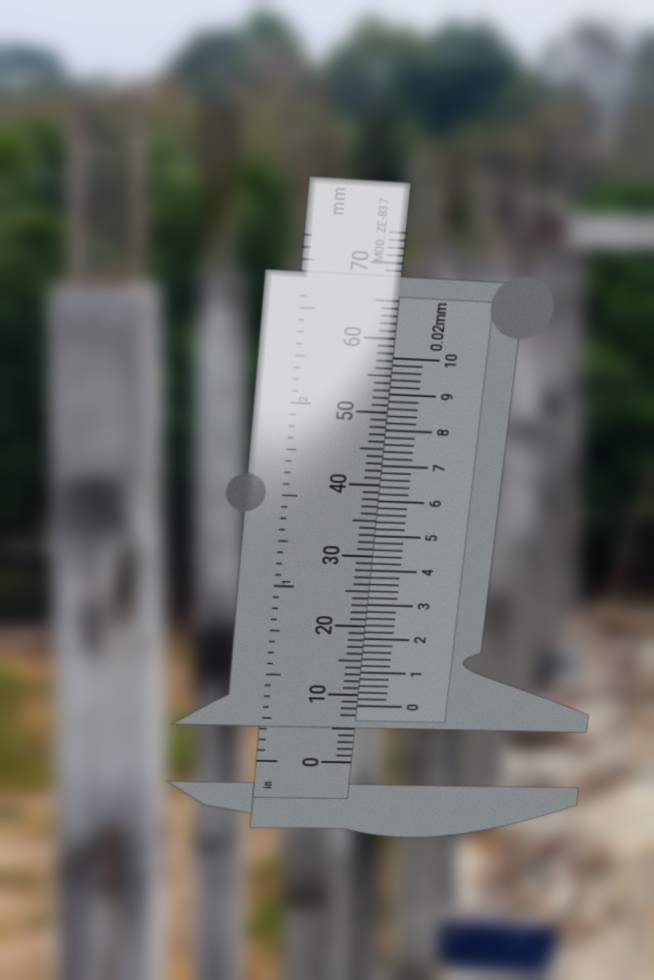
8.4 (mm)
